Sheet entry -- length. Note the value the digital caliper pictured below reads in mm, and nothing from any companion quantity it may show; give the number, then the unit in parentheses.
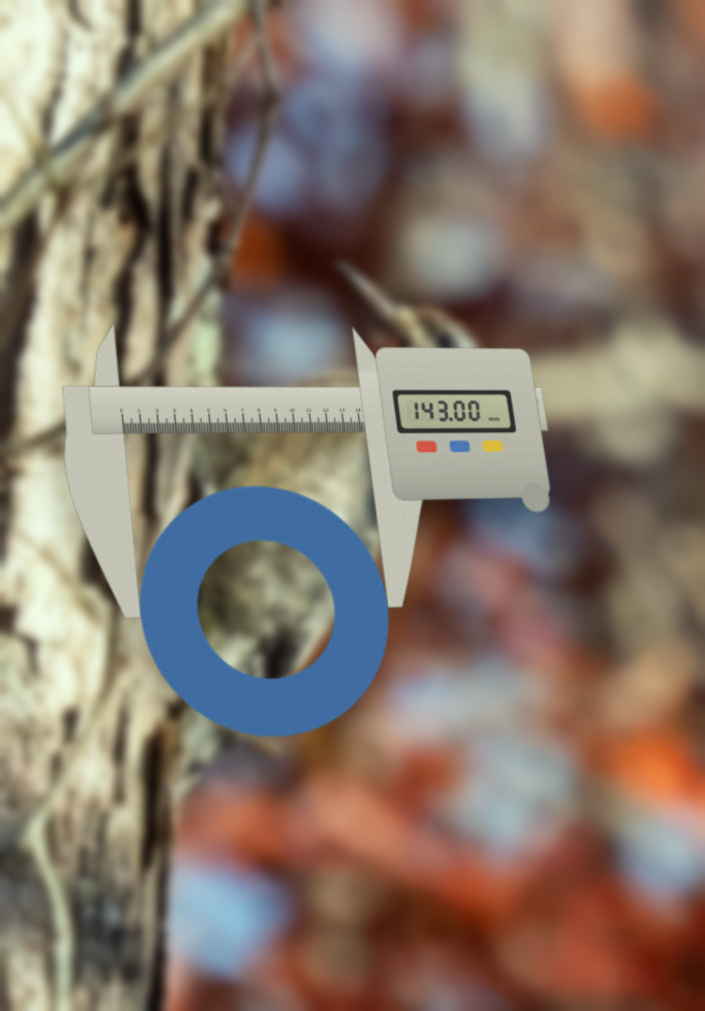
143.00 (mm)
